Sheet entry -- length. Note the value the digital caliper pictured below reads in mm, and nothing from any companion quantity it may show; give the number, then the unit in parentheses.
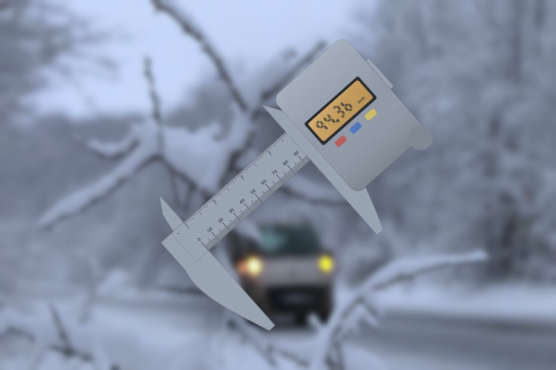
94.36 (mm)
